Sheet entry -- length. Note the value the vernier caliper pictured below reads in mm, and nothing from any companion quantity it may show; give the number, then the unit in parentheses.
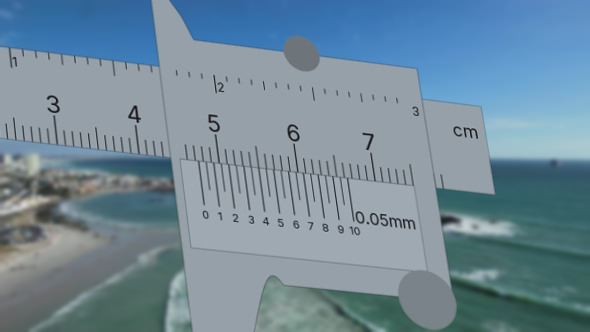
47.4 (mm)
